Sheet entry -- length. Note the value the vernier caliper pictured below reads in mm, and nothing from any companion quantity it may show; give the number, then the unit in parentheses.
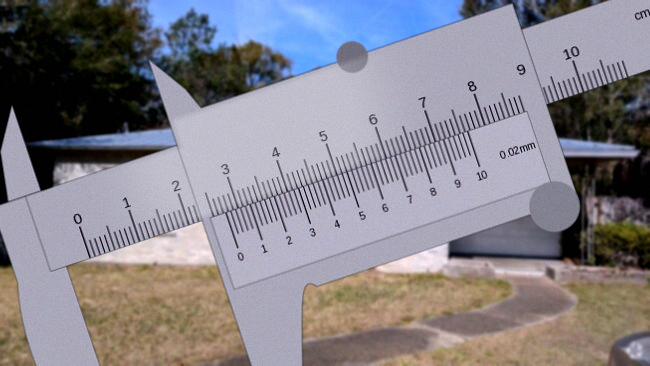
27.5 (mm)
